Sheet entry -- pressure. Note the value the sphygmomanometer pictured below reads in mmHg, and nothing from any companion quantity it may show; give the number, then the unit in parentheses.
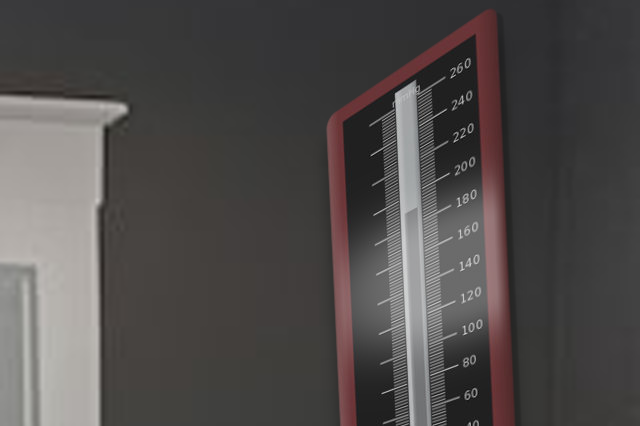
190 (mmHg)
